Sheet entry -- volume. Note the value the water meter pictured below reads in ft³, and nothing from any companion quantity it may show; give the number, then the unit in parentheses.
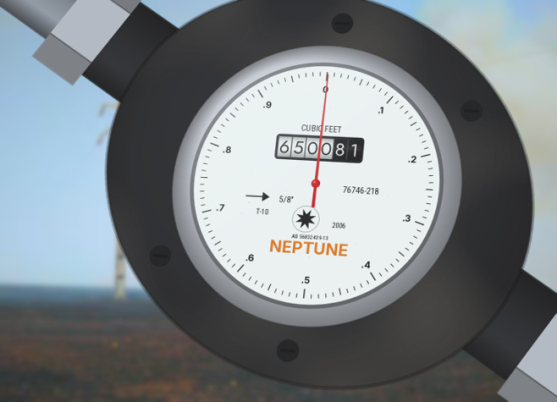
650081.00 (ft³)
